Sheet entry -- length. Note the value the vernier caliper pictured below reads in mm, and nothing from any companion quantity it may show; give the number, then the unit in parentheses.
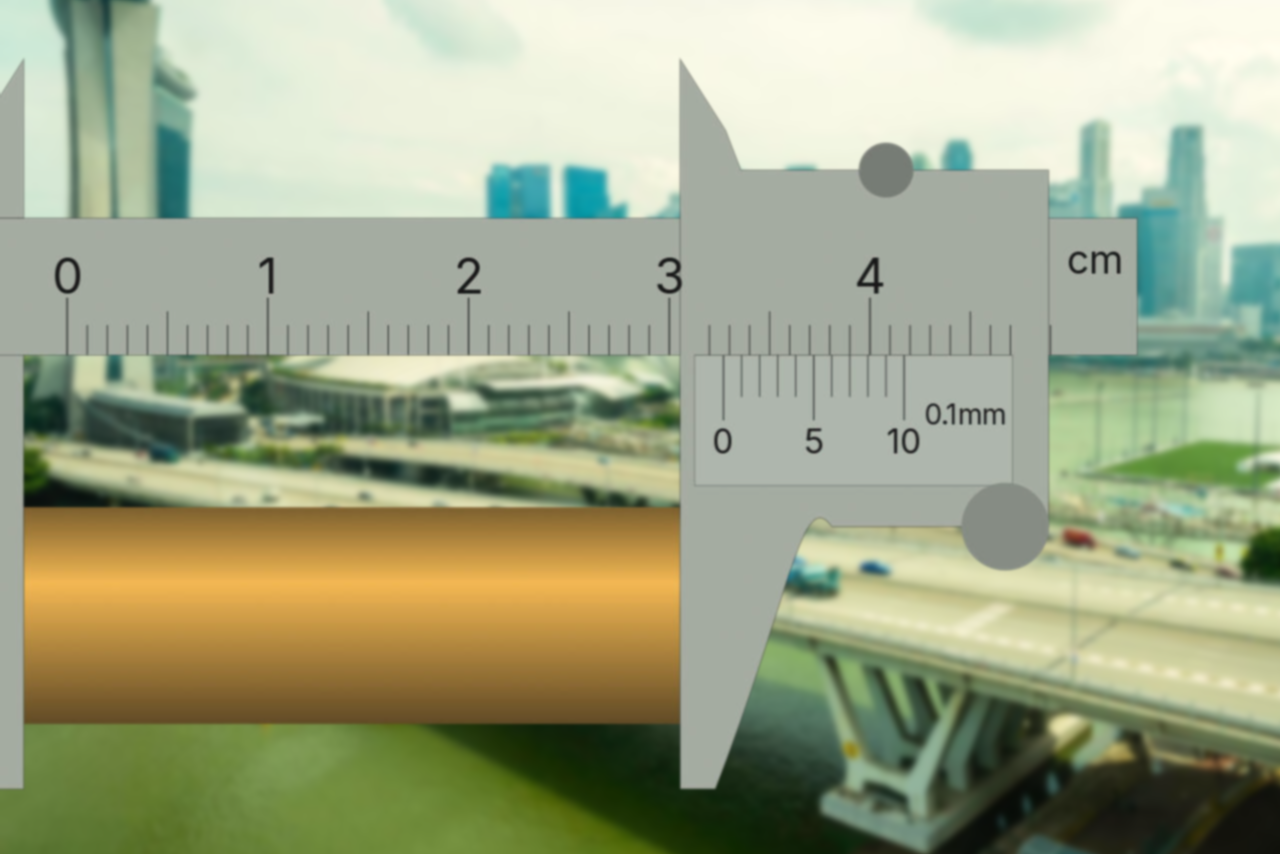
32.7 (mm)
